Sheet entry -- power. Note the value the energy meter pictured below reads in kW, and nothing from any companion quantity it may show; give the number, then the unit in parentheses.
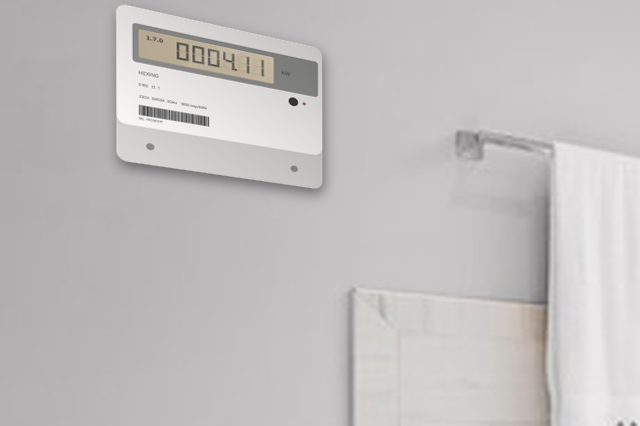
4.11 (kW)
